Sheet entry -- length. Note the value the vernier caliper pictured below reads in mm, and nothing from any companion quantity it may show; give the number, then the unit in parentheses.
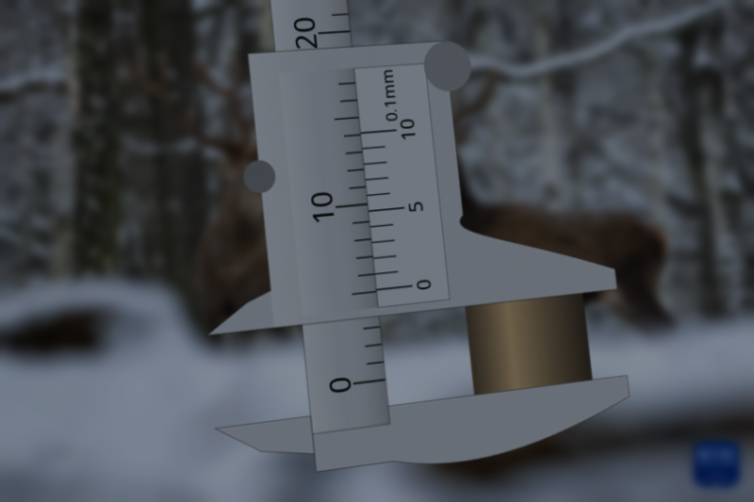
5.1 (mm)
